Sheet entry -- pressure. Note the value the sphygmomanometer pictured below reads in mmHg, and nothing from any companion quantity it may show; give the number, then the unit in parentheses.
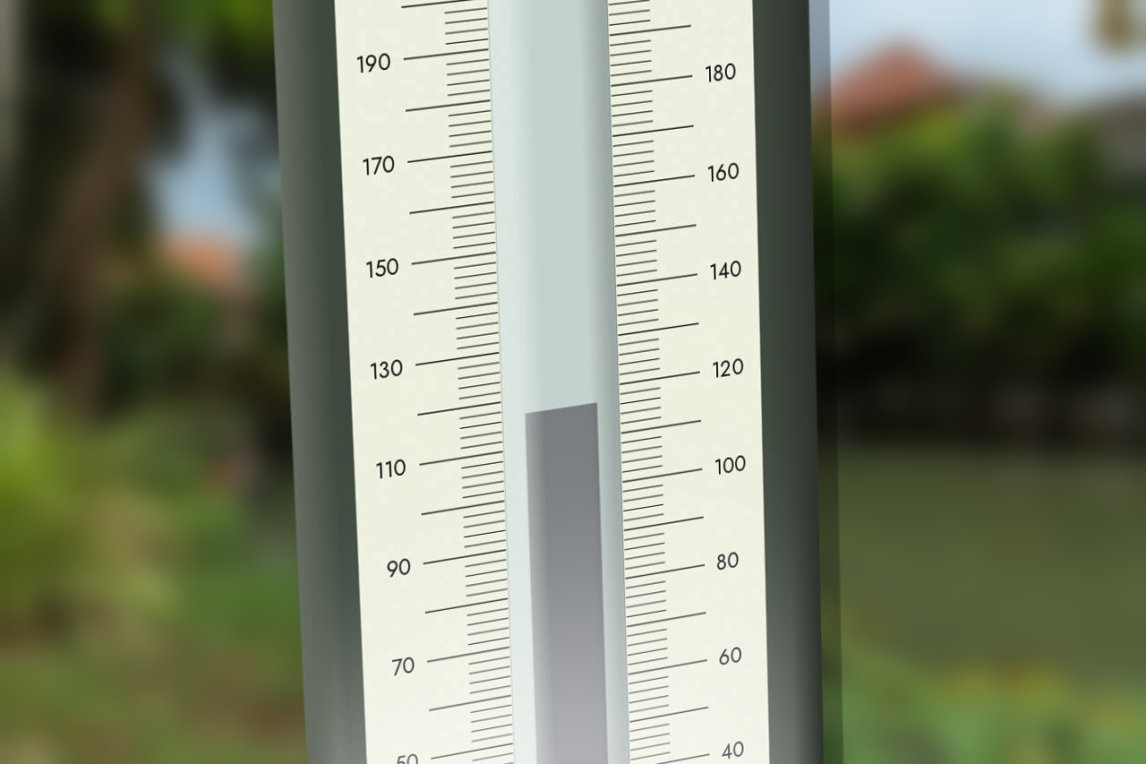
117 (mmHg)
